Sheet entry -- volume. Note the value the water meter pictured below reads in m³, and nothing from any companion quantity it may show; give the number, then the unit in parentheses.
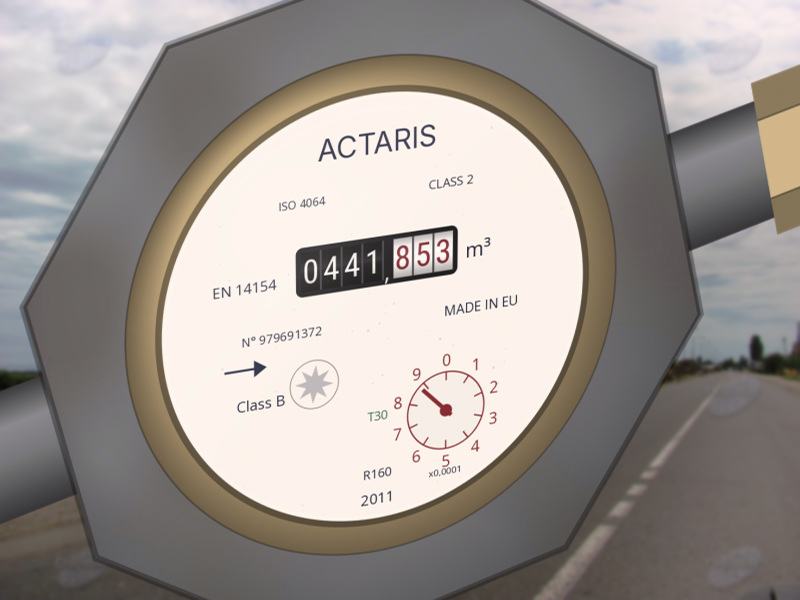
441.8538 (m³)
